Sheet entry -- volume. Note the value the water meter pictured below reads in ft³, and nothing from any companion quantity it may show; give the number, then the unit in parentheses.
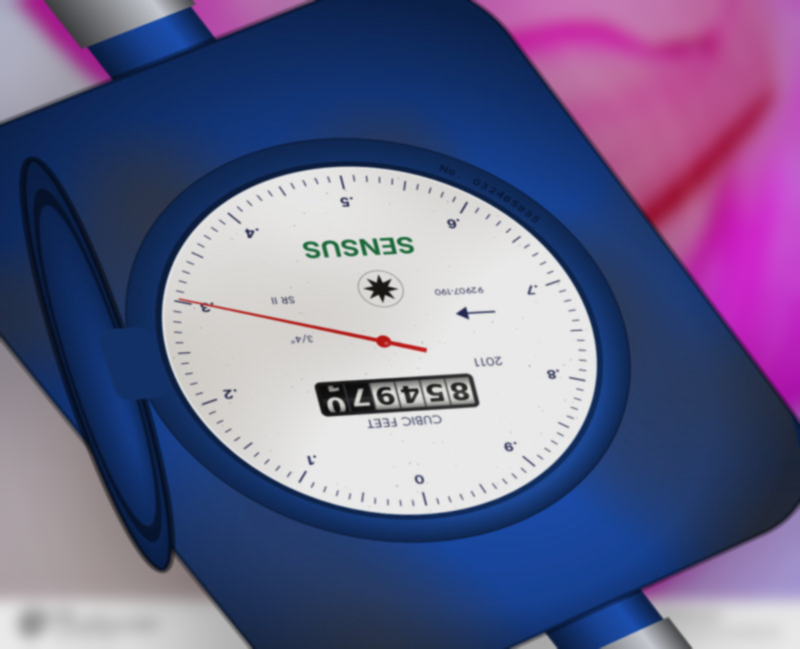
854970.30 (ft³)
